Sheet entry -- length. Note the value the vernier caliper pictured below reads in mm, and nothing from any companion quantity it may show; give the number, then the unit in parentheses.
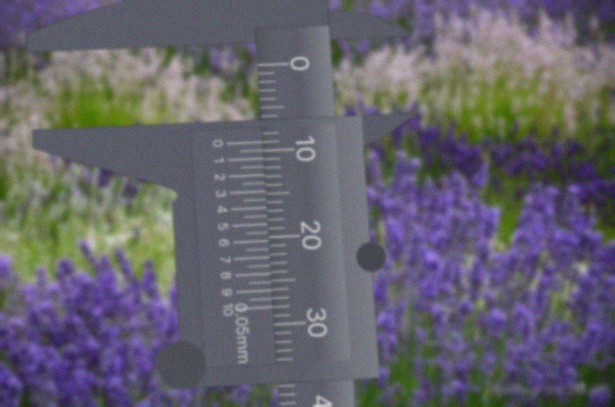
9.0 (mm)
